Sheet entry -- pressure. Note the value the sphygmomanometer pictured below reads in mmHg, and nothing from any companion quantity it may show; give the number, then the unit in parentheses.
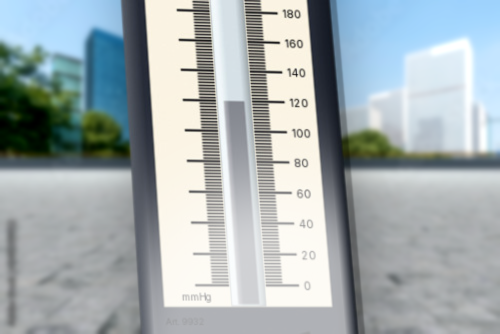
120 (mmHg)
